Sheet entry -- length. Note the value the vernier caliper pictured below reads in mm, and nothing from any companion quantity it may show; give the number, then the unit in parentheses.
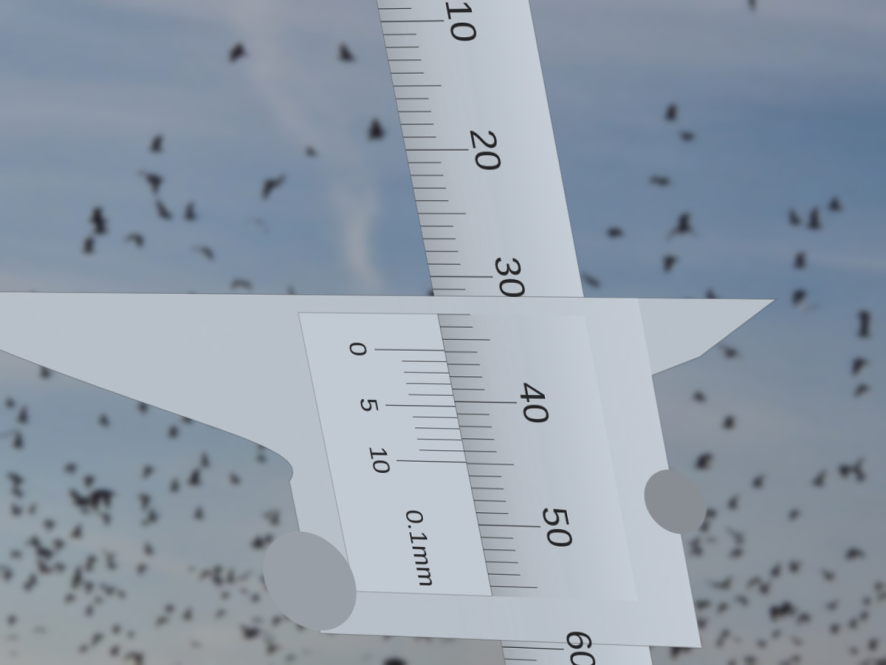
35.9 (mm)
